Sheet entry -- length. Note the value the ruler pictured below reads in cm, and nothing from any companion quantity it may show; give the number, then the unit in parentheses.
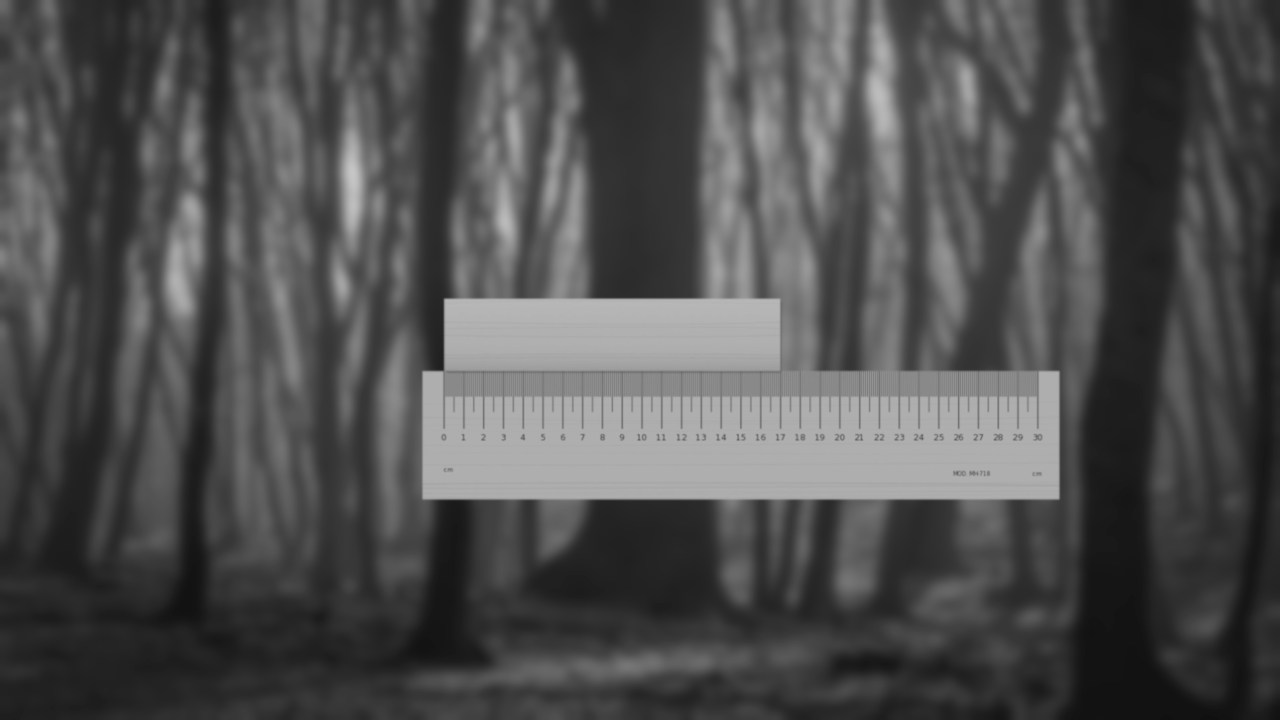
17 (cm)
